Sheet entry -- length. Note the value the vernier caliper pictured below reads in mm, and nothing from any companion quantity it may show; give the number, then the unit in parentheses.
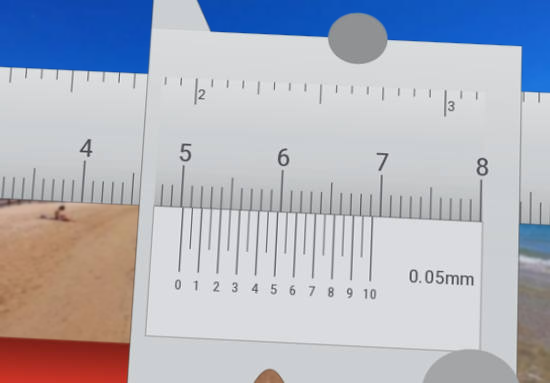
50.2 (mm)
